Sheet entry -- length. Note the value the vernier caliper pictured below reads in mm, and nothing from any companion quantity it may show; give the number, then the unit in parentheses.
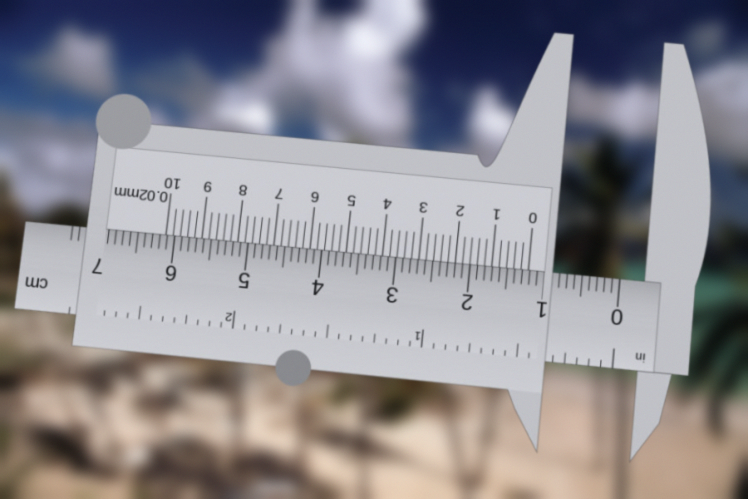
12.2 (mm)
